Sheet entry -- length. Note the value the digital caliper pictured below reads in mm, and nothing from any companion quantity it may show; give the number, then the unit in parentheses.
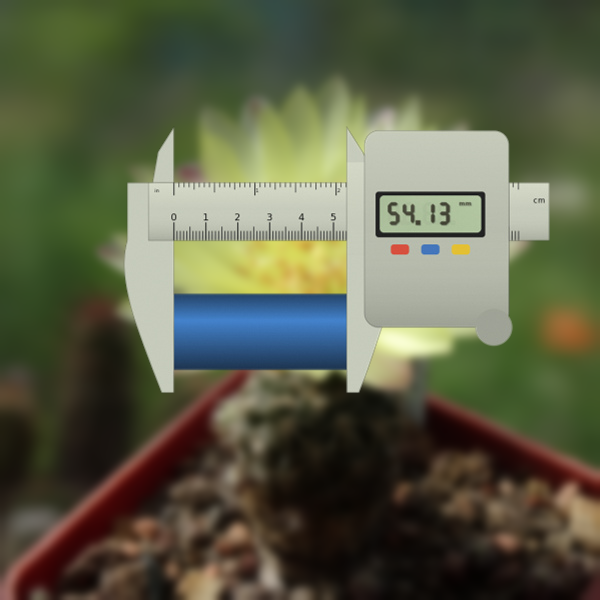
54.13 (mm)
